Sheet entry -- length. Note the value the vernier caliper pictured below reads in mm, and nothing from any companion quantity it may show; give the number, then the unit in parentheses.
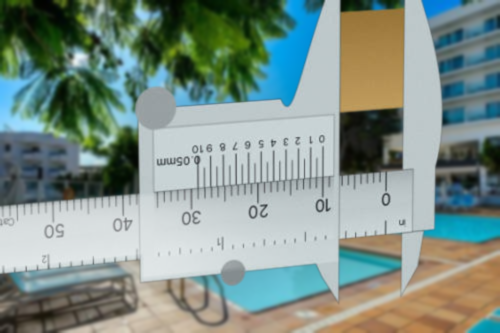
10.0 (mm)
